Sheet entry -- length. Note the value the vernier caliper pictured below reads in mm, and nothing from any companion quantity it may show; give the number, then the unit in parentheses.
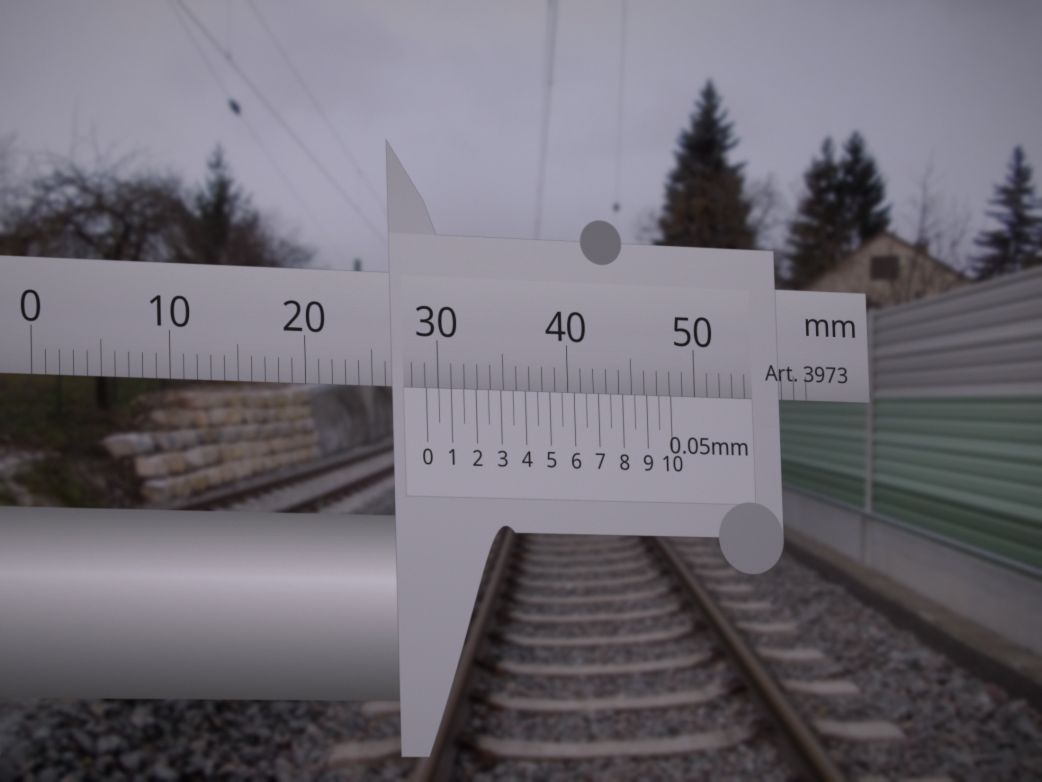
29.1 (mm)
